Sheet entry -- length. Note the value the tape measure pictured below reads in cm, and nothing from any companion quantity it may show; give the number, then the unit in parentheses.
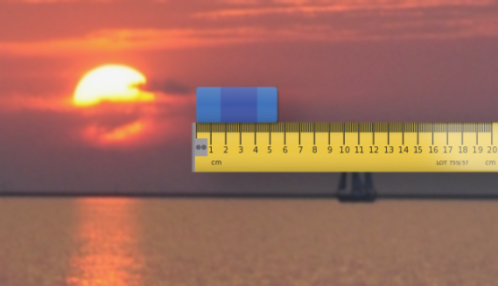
5.5 (cm)
